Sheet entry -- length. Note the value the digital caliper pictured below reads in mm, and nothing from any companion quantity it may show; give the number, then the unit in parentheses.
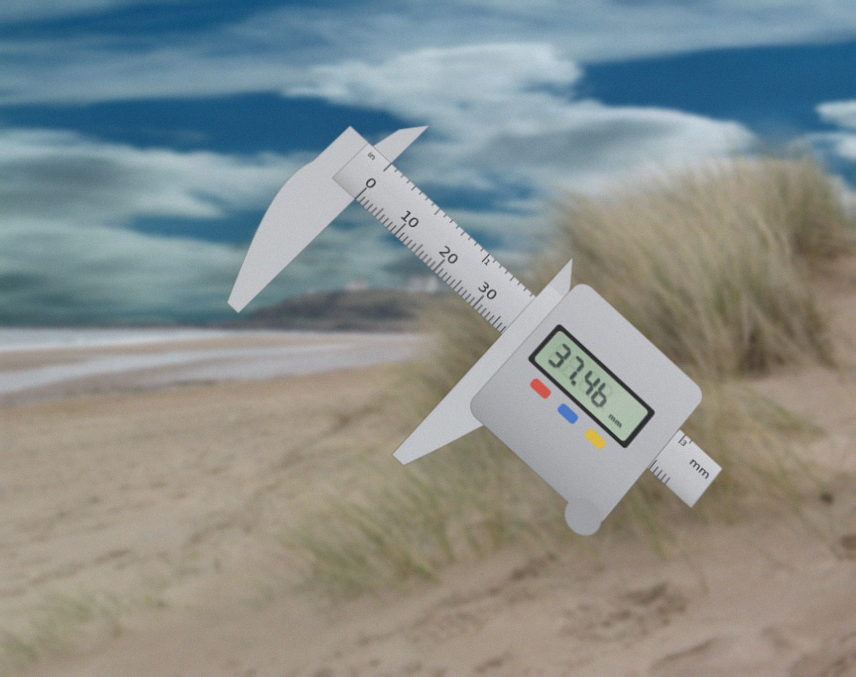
37.46 (mm)
